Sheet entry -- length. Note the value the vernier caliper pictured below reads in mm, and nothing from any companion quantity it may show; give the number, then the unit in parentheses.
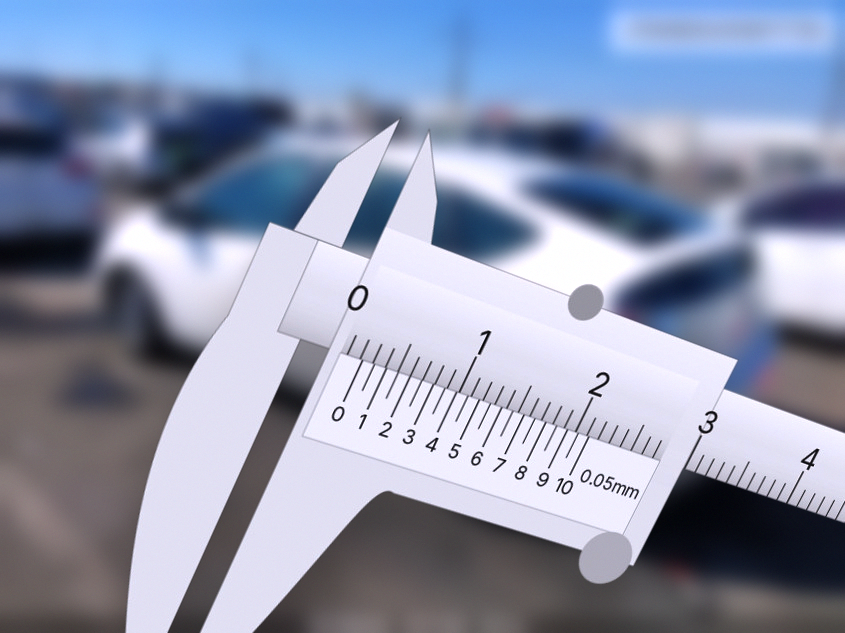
2.2 (mm)
